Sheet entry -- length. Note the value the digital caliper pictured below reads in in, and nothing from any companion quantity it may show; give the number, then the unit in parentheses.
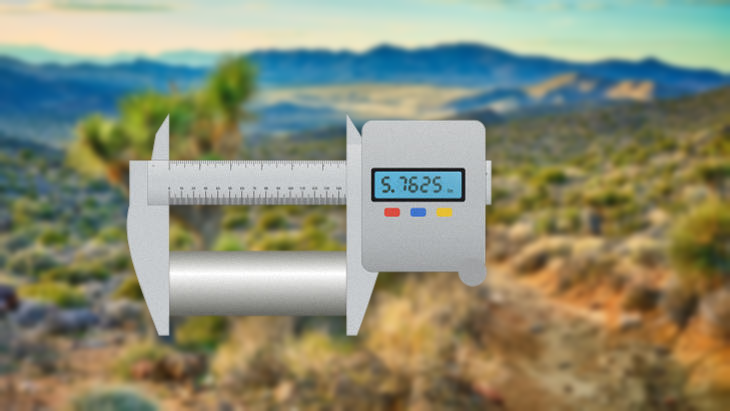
5.7625 (in)
